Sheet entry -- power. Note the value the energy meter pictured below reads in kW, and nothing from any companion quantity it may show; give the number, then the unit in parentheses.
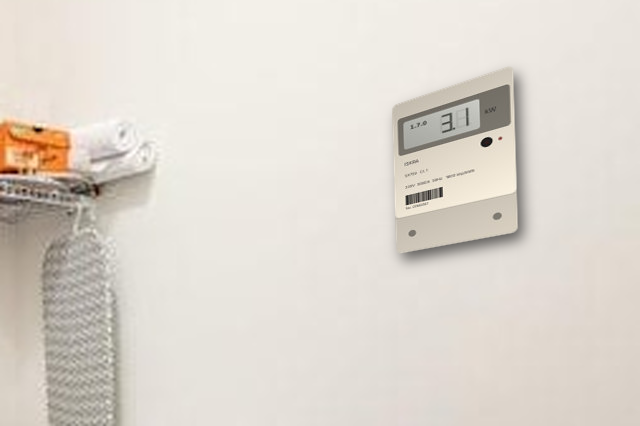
3.1 (kW)
